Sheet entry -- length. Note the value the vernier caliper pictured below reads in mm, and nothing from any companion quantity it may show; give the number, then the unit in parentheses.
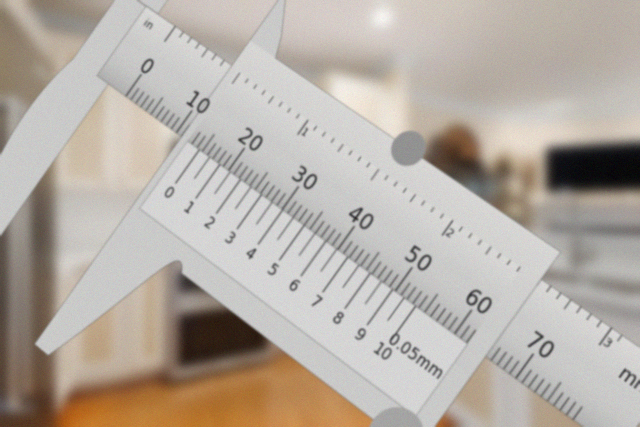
14.5 (mm)
